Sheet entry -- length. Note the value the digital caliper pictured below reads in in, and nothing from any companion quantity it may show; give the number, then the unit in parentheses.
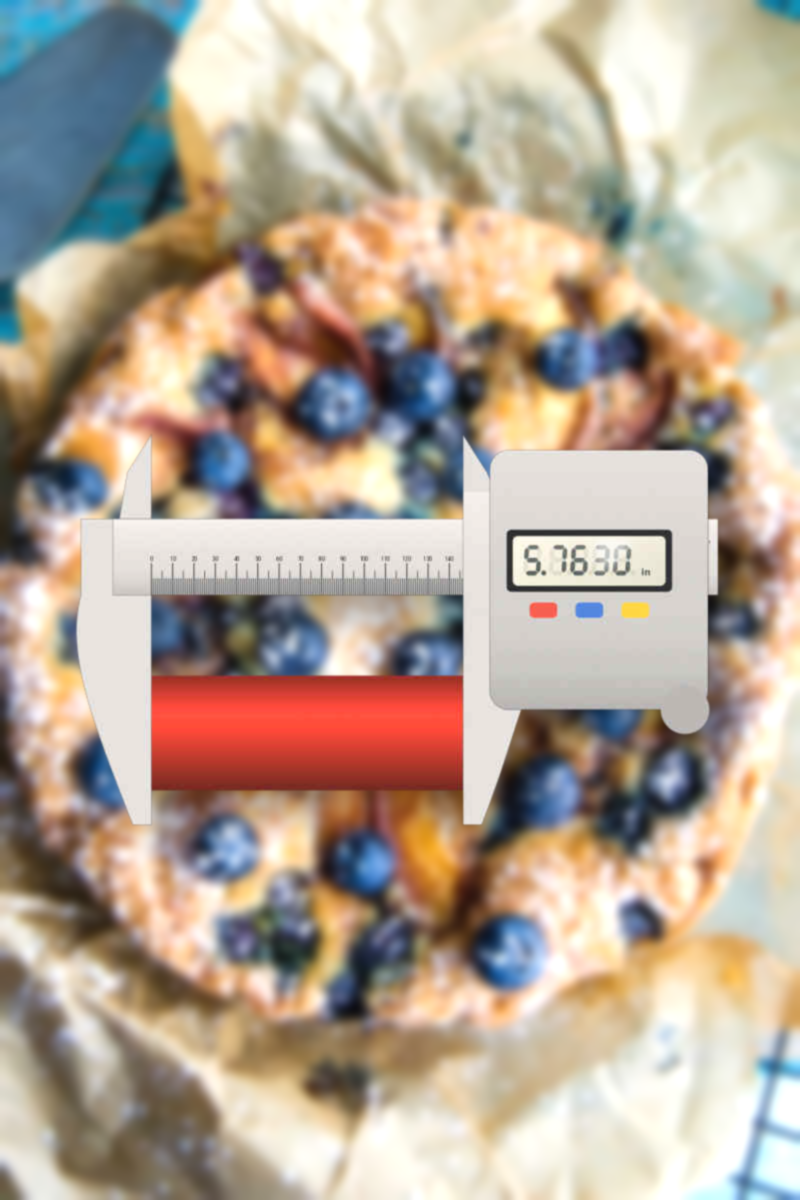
5.7630 (in)
